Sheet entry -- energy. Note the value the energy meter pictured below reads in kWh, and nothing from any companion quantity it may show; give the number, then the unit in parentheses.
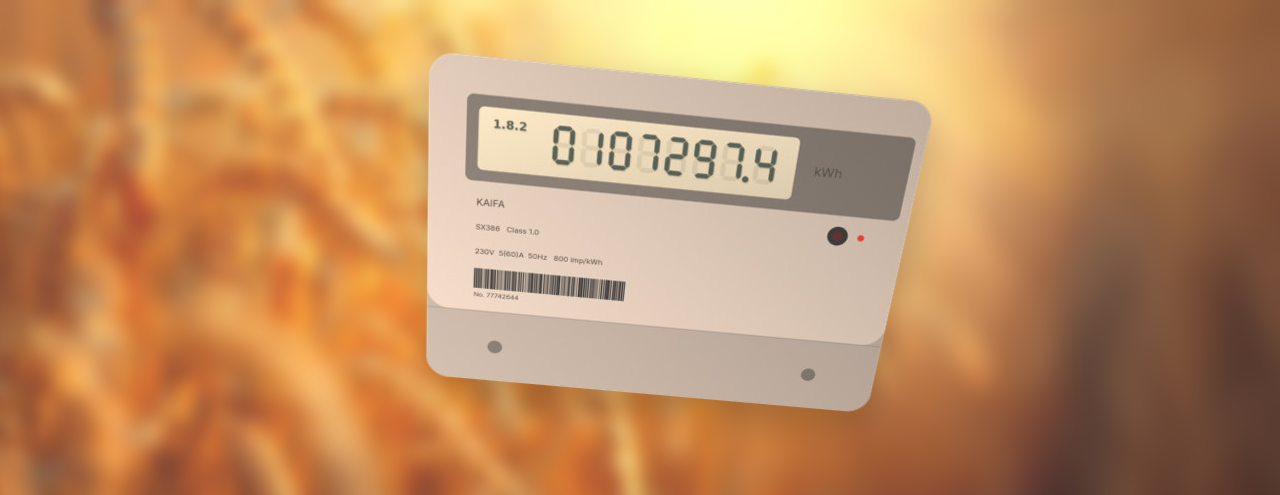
107297.4 (kWh)
